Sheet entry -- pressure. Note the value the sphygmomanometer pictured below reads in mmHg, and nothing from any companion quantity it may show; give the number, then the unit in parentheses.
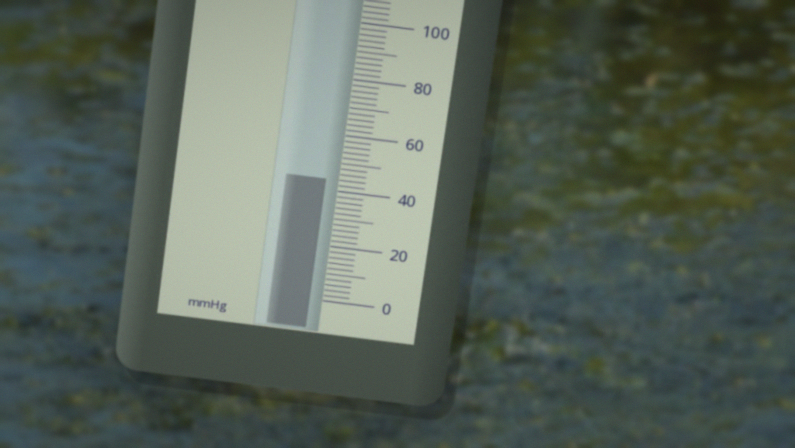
44 (mmHg)
